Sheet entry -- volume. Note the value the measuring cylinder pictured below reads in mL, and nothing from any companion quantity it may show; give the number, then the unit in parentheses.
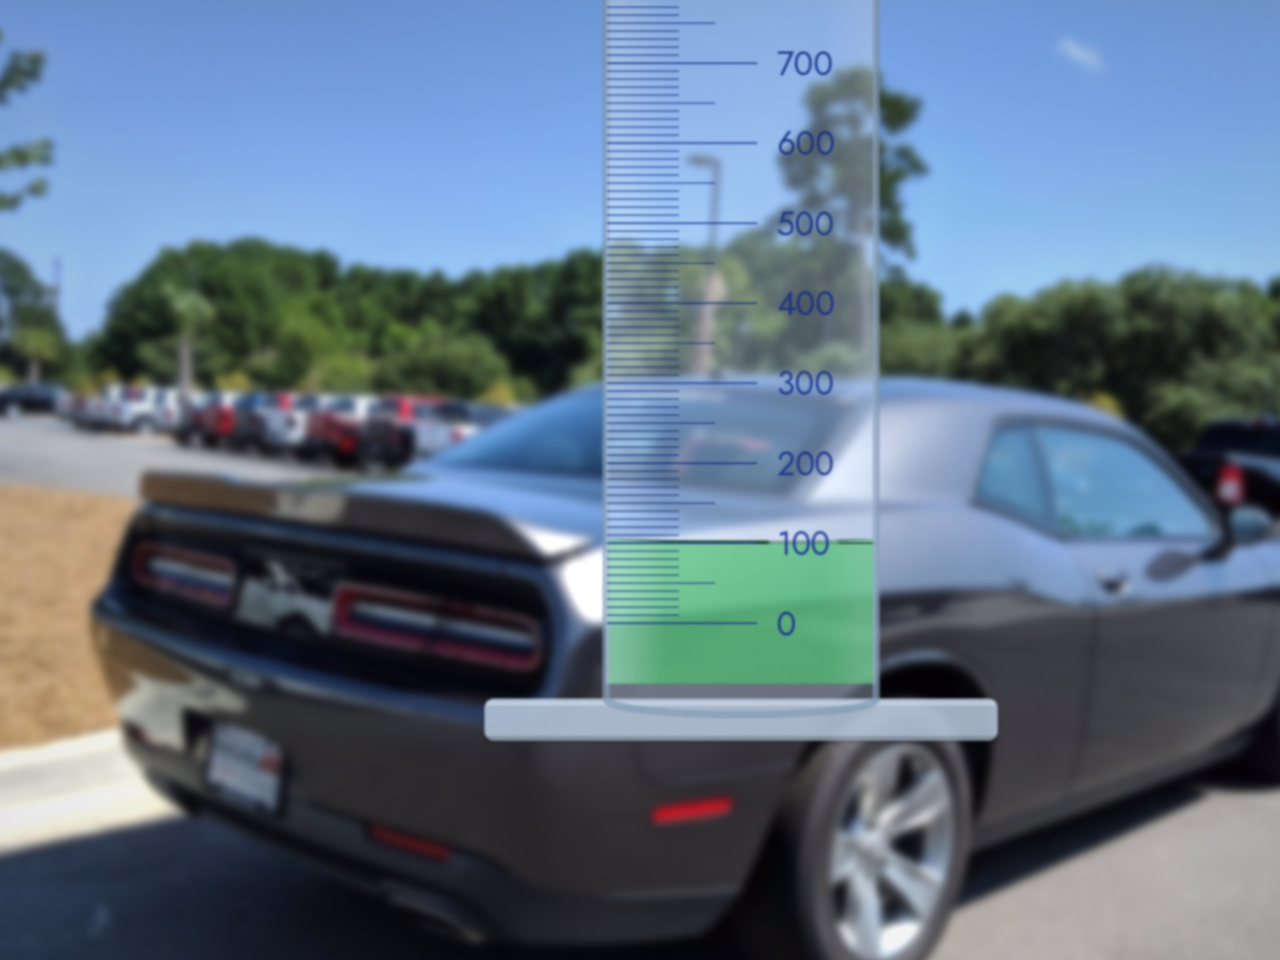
100 (mL)
